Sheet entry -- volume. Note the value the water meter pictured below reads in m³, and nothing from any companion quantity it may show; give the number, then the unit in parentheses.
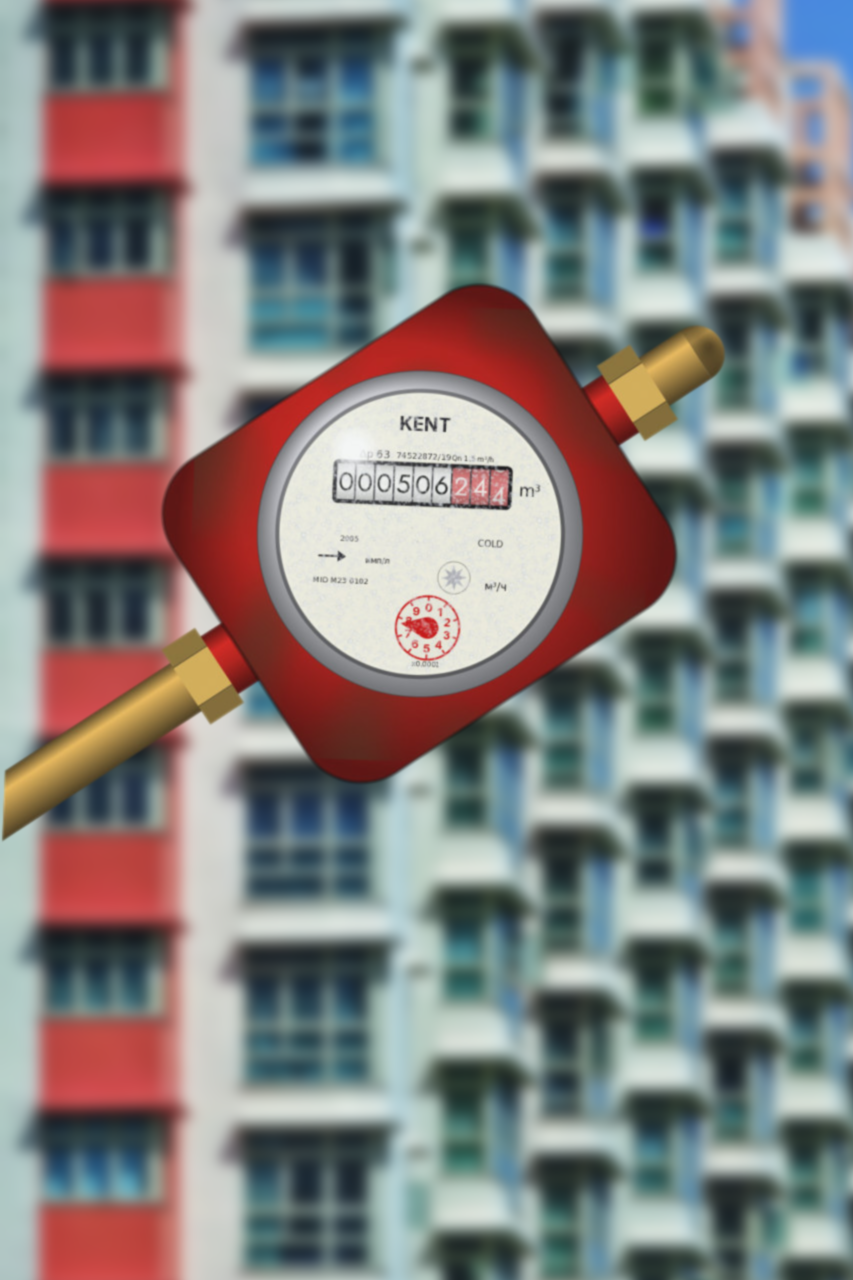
506.2437 (m³)
